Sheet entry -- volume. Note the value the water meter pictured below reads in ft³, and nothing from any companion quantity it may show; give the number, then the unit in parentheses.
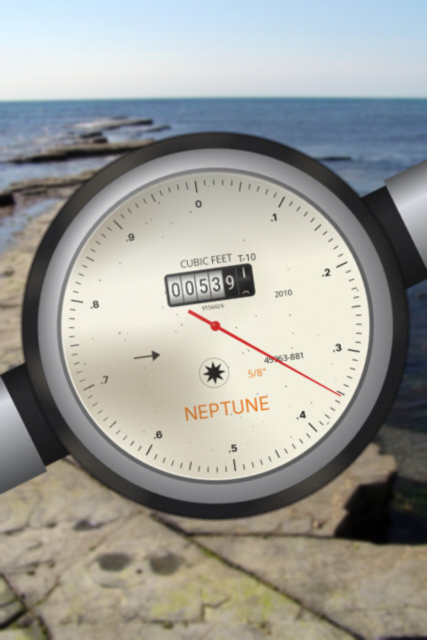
5391.35 (ft³)
